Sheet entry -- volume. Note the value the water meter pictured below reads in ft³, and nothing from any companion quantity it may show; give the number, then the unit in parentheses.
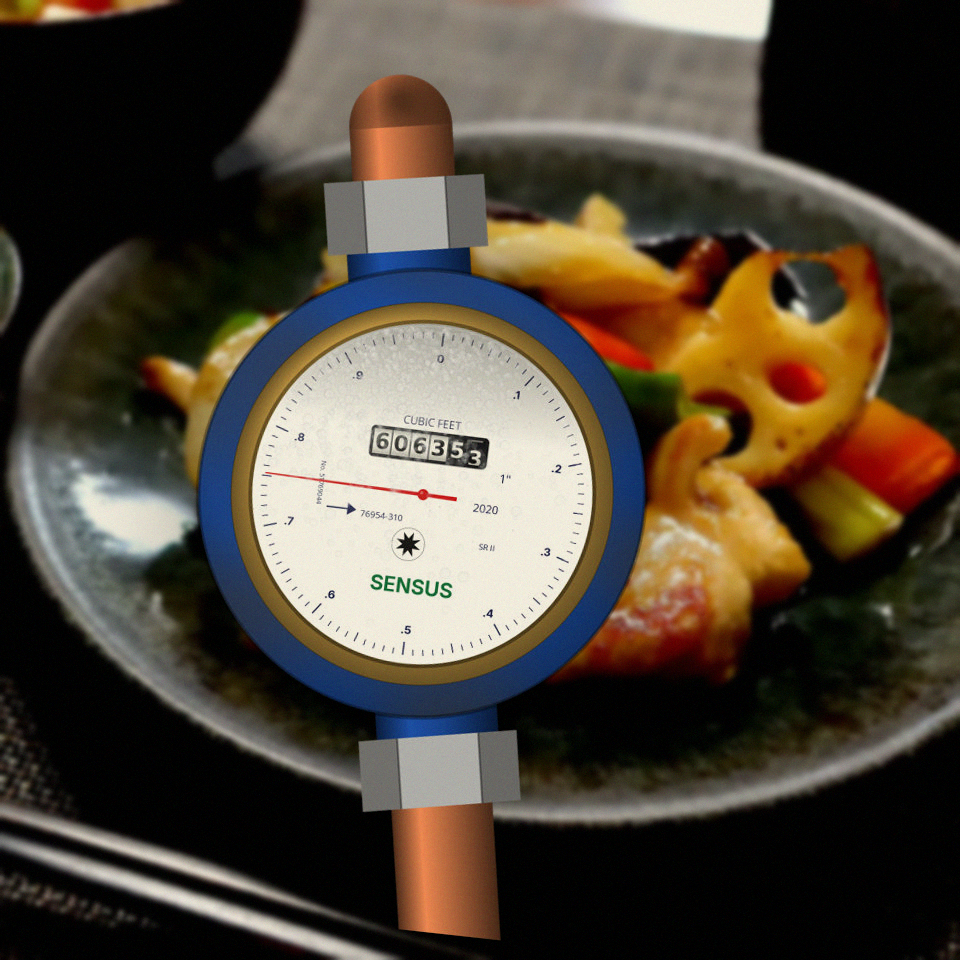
606352.75 (ft³)
